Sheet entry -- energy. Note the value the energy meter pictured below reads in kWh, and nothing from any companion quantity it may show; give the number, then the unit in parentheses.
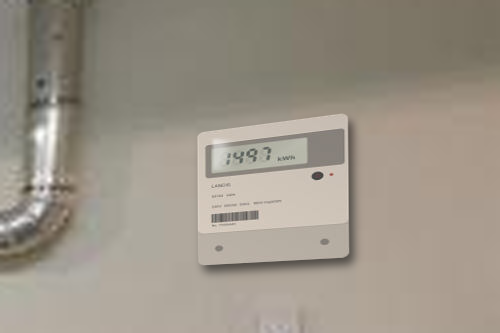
1497 (kWh)
